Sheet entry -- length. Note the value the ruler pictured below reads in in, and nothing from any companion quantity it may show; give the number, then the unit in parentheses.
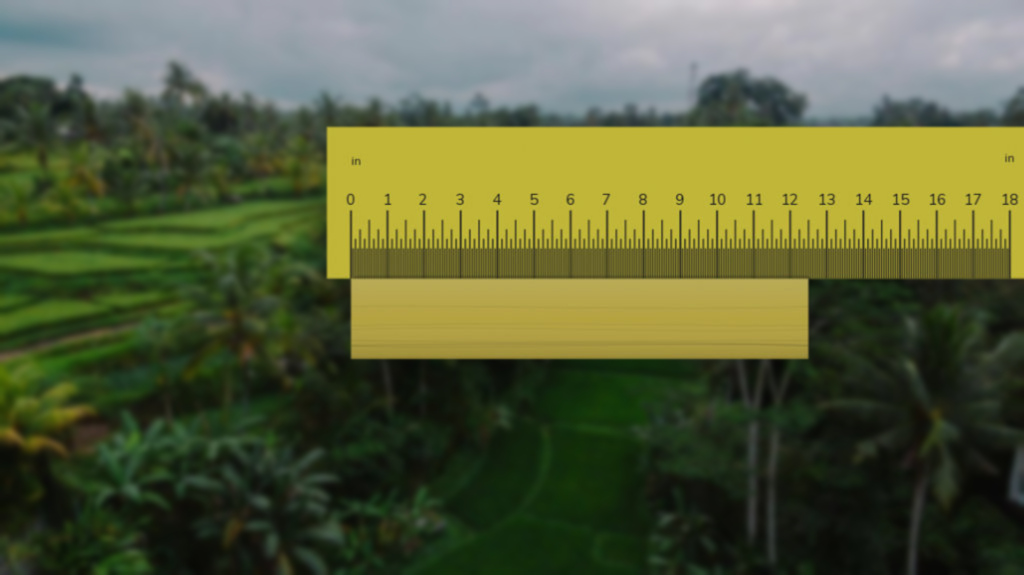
12.5 (in)
